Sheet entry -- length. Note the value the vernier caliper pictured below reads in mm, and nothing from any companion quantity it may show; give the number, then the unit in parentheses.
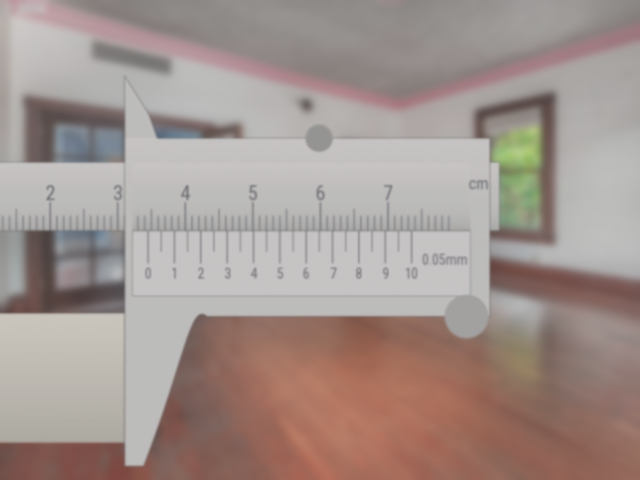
34.5 (mm)
